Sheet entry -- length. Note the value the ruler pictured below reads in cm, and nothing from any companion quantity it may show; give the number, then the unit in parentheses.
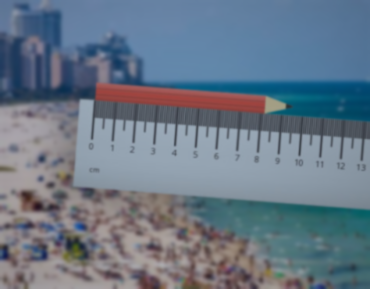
9.5 (cm)
